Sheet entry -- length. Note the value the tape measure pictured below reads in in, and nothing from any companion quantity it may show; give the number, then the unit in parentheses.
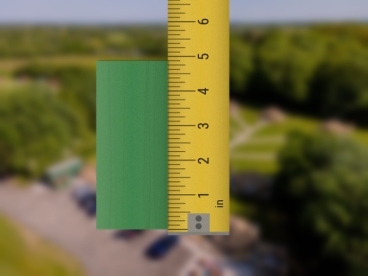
4.875 (in)
